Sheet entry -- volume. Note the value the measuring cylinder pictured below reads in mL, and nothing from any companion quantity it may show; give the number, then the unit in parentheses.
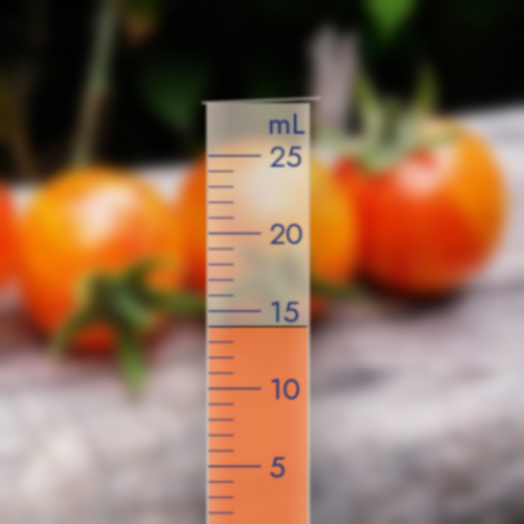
14 (mL)
